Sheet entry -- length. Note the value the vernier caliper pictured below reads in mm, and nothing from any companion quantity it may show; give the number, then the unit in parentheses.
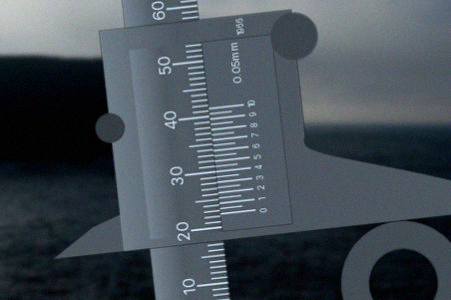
22.4 (mm)
